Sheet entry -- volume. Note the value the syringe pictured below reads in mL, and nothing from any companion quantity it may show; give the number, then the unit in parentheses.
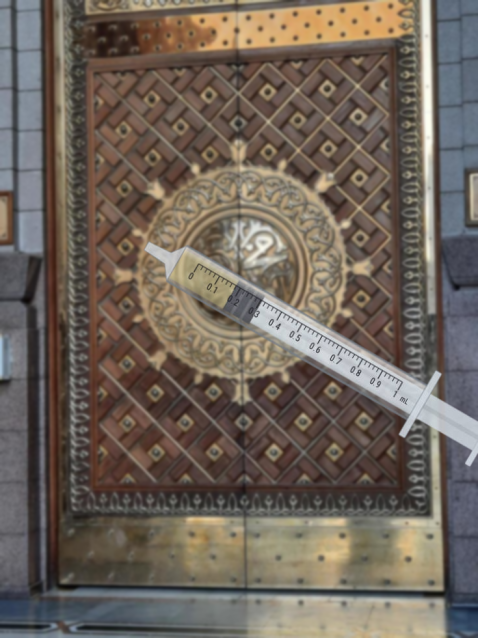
0.18 (mL)
